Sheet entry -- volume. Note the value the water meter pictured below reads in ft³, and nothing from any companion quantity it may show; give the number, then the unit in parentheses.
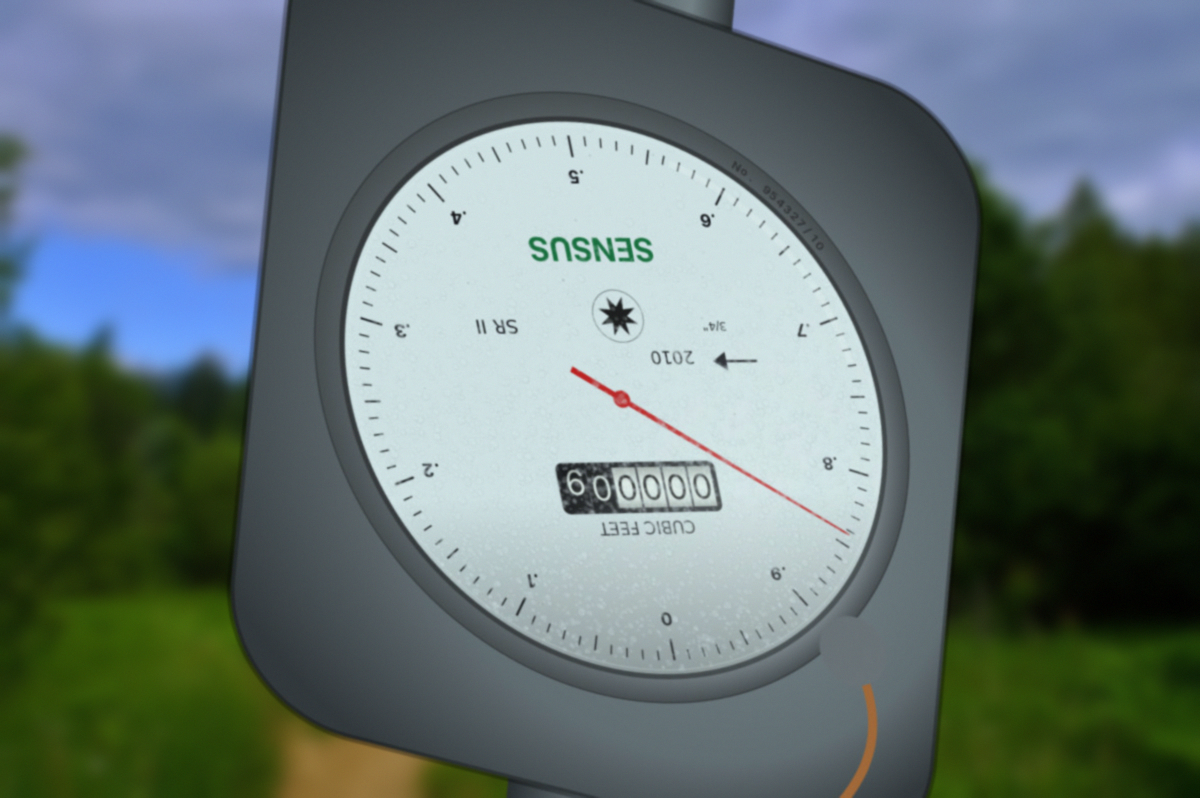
8.84 (ft³)
